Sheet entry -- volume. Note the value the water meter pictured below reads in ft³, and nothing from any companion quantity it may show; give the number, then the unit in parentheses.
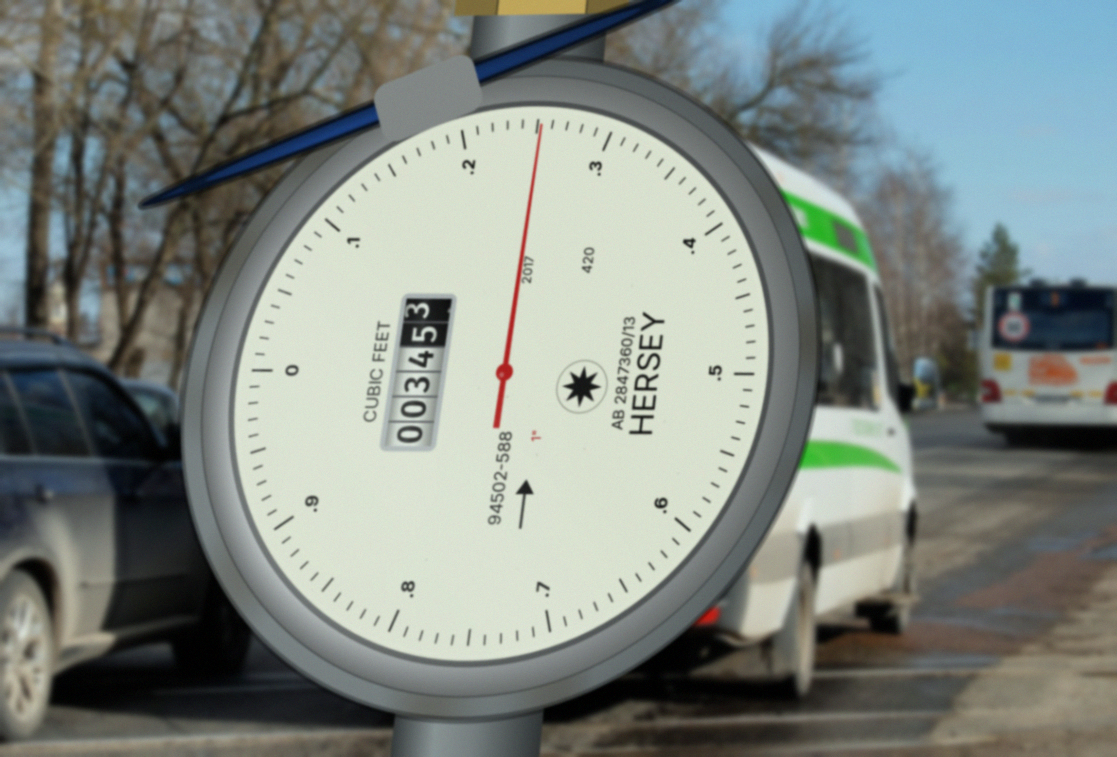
3453.25 (ft³)
